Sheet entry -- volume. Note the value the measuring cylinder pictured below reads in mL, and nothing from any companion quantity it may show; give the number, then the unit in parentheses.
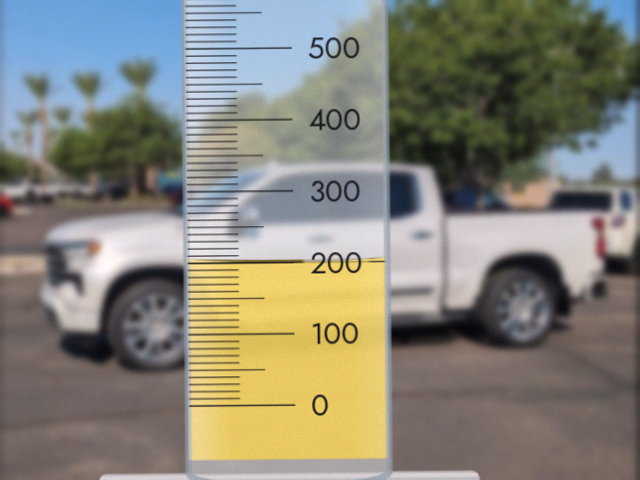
200 (mL)
